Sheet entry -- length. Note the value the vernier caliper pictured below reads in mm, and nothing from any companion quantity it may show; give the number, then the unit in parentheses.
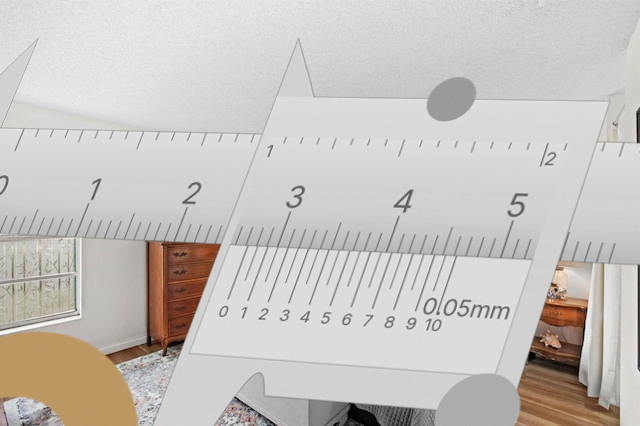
27.2 (mm)
